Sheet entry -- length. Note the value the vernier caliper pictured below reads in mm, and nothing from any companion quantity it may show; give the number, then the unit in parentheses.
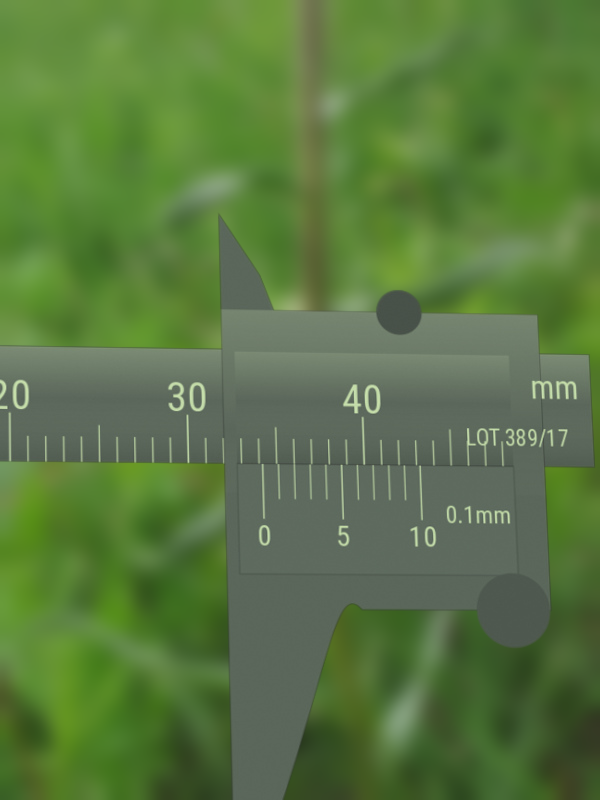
34.2 (mm)
